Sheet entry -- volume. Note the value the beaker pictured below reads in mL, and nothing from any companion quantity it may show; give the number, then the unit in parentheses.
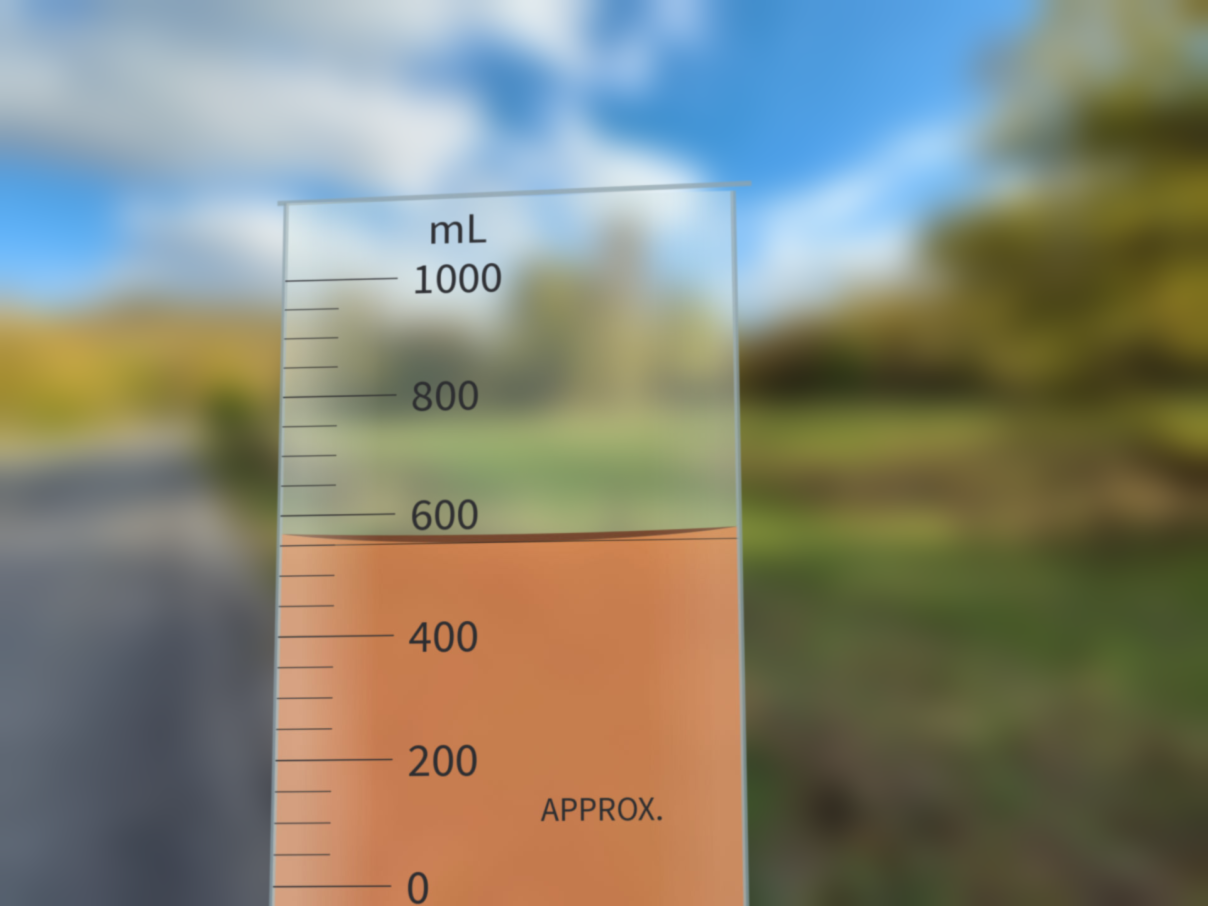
550 (mL)
